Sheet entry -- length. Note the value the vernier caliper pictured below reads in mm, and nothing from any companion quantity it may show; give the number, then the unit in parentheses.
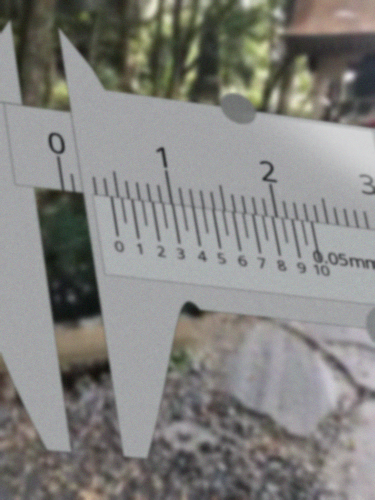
4.4 (mm)
